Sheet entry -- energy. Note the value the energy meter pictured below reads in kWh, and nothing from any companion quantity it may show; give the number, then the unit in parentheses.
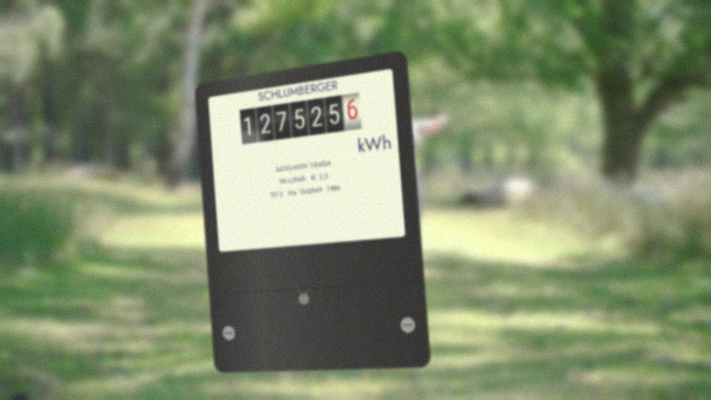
127525.6 (kWh)
